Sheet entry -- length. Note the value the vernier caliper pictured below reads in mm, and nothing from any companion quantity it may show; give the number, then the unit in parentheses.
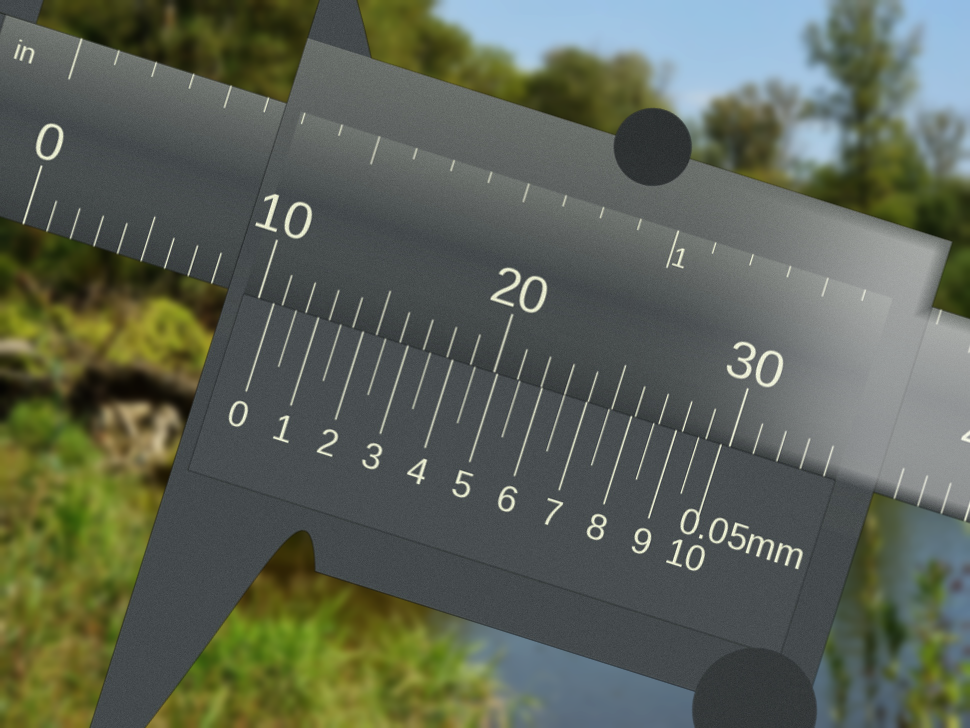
10.65 (mm)
